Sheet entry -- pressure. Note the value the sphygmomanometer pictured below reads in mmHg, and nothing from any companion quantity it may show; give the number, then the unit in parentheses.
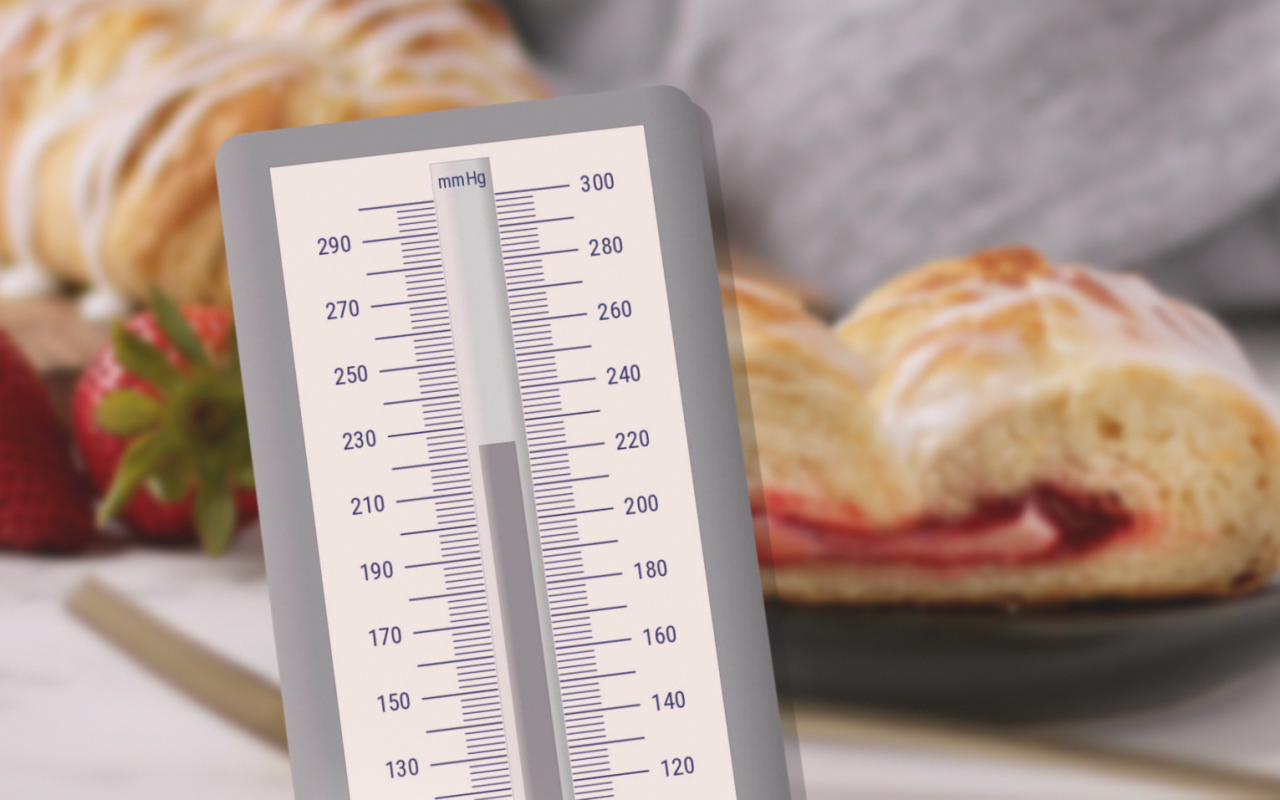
224 (mmHg)
